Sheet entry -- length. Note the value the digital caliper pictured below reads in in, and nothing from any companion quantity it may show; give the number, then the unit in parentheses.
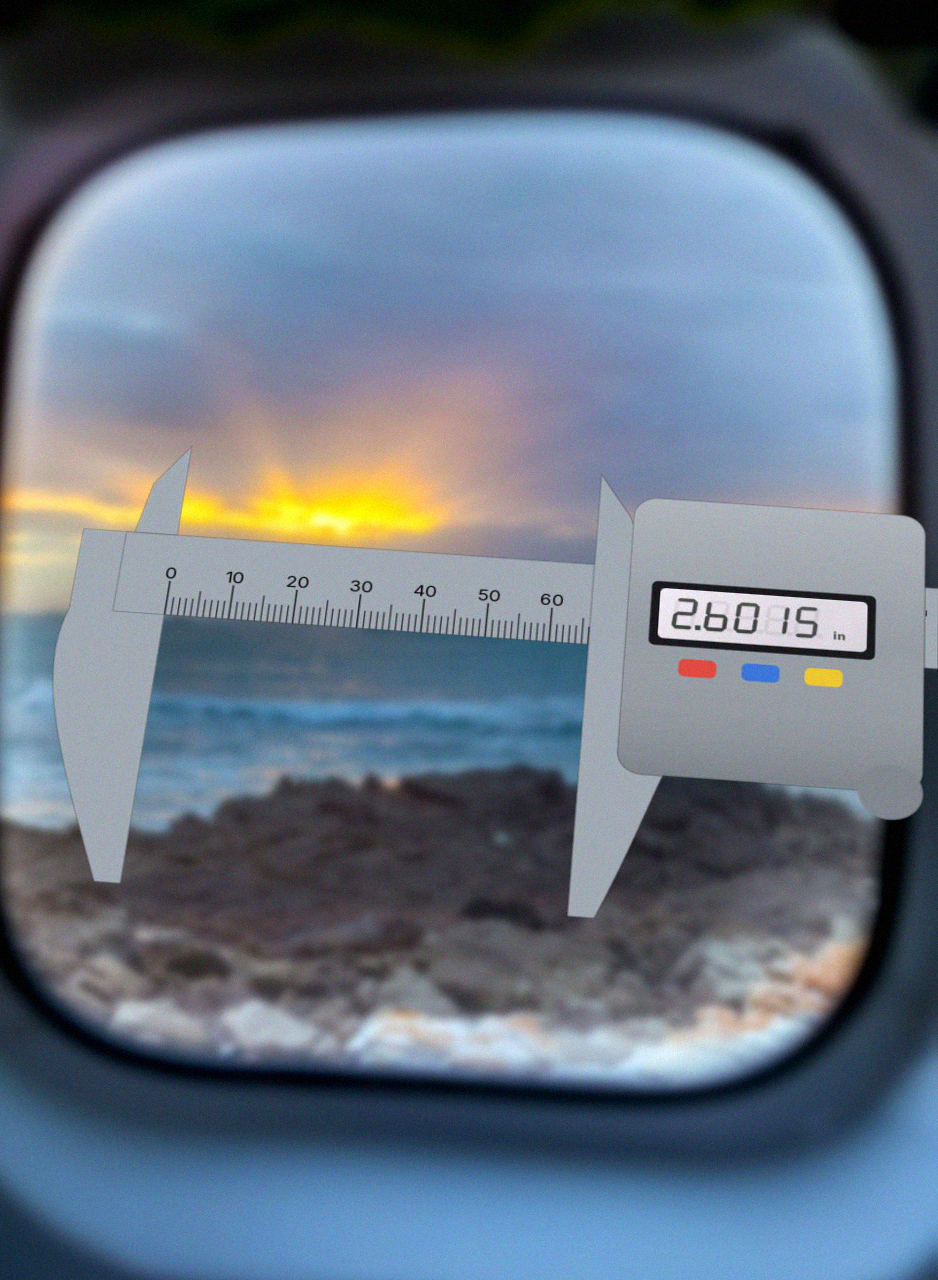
2.6015 (in)
